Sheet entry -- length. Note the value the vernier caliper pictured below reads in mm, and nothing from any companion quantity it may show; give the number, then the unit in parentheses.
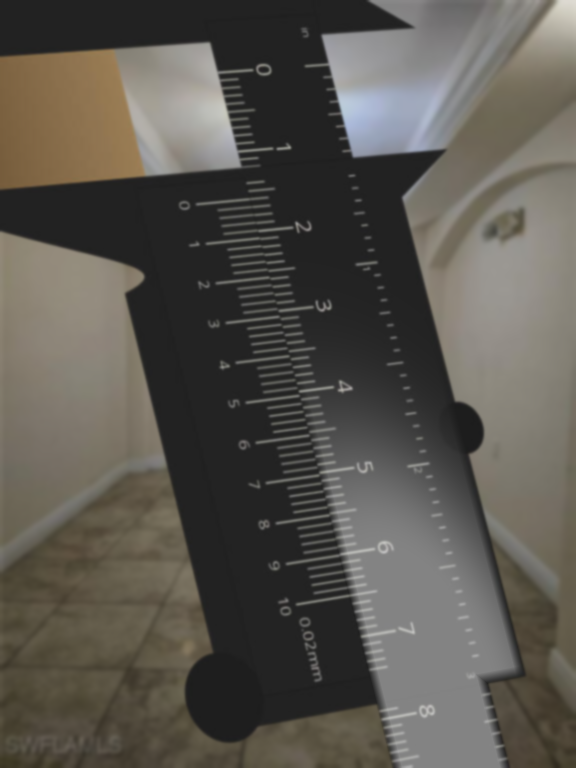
16.0 (mm)
